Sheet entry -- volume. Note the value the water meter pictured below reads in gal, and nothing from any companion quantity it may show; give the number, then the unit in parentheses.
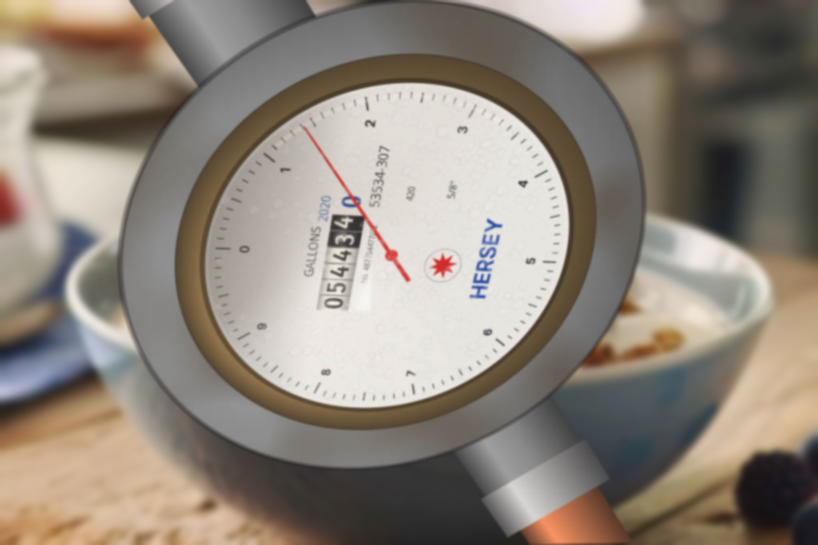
544341.4 (gal)
